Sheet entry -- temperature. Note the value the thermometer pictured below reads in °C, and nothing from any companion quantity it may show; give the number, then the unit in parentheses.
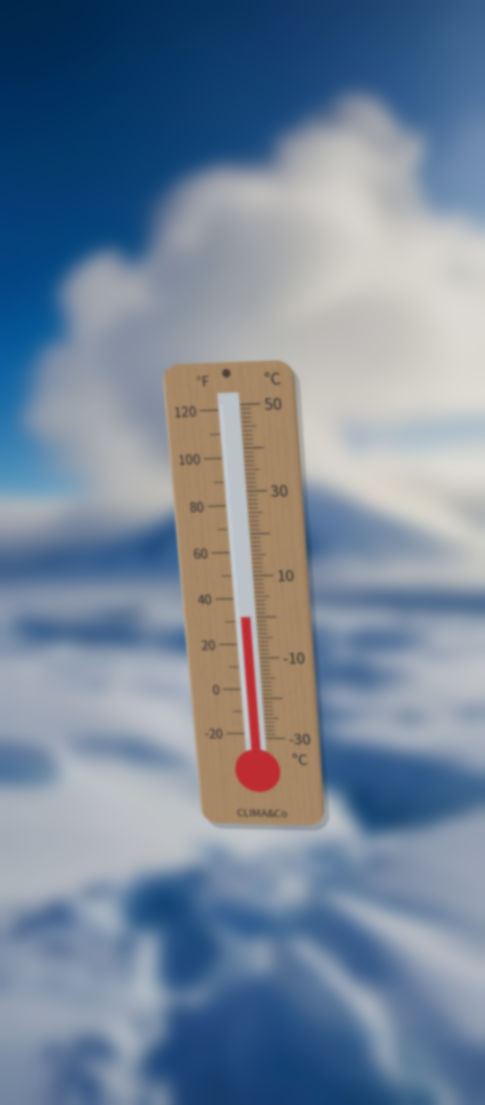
0 (°C)
